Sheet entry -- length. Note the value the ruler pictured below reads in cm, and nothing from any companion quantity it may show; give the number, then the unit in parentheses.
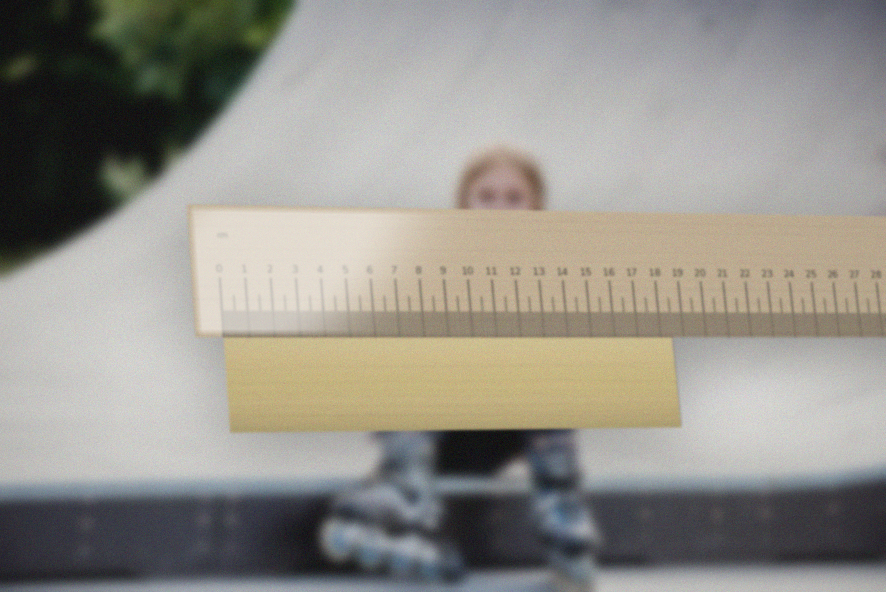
18.5 (cm)
